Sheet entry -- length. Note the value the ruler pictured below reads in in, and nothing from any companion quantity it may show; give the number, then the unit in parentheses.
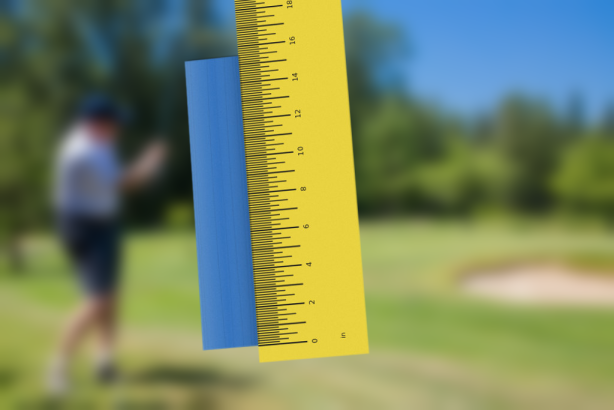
15.5 (in)
